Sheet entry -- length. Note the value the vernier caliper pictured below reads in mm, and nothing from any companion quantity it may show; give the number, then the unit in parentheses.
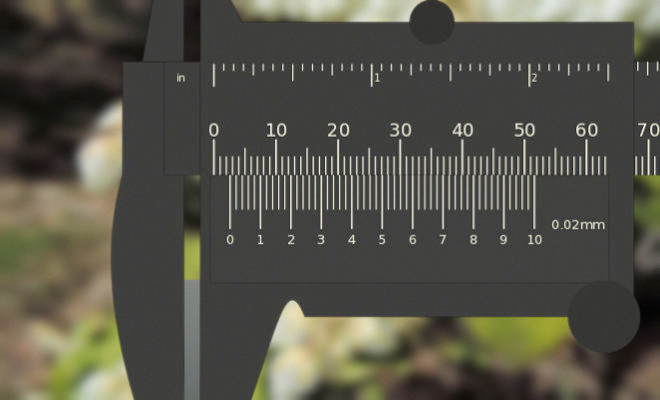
2.6 (mm)
